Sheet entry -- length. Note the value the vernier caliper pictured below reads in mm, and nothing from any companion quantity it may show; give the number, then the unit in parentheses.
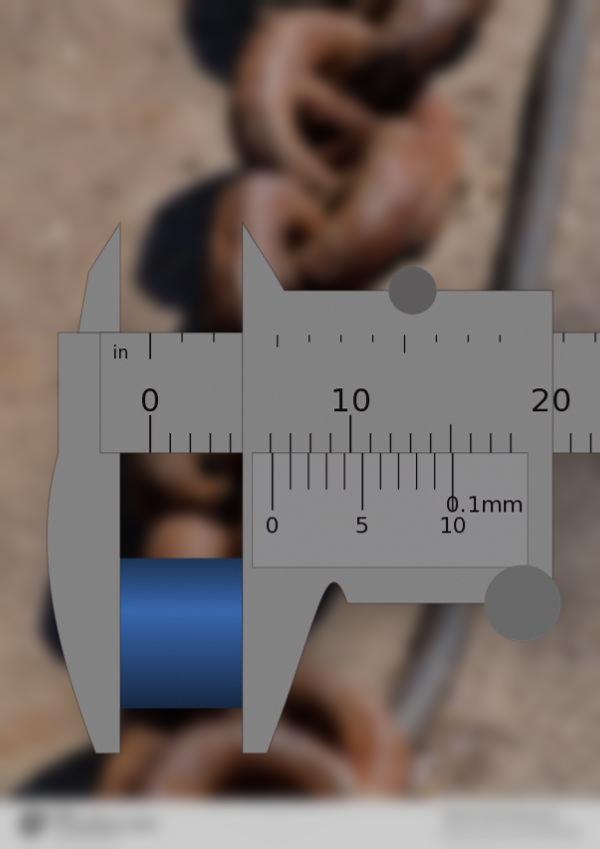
6.1 (mm)
